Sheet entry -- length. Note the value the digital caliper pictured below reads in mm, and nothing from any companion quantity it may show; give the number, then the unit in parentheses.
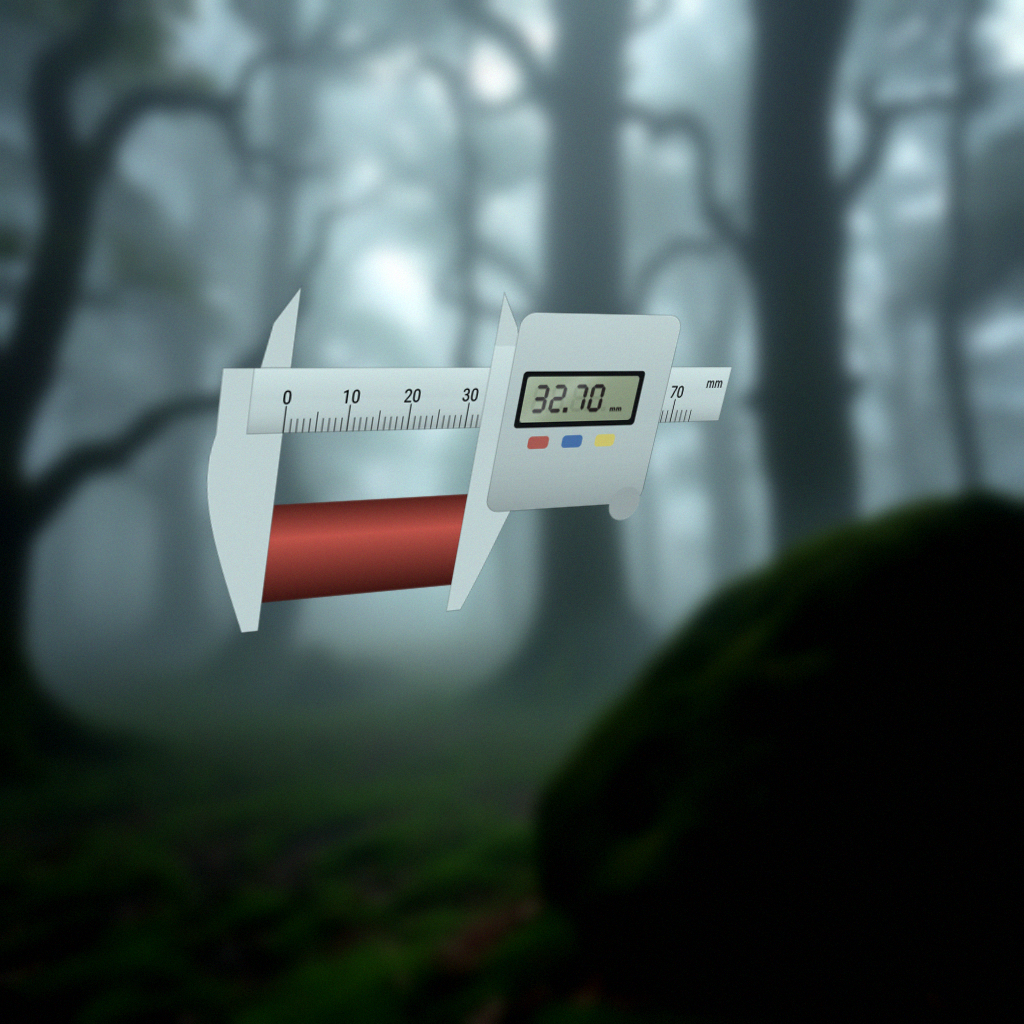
32.70 (mm)
